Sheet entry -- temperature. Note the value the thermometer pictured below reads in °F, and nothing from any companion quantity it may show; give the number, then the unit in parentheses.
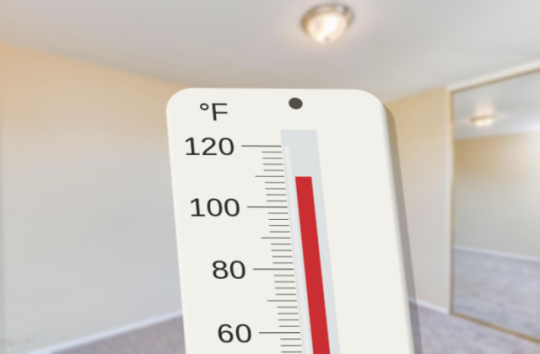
110 (°F)
